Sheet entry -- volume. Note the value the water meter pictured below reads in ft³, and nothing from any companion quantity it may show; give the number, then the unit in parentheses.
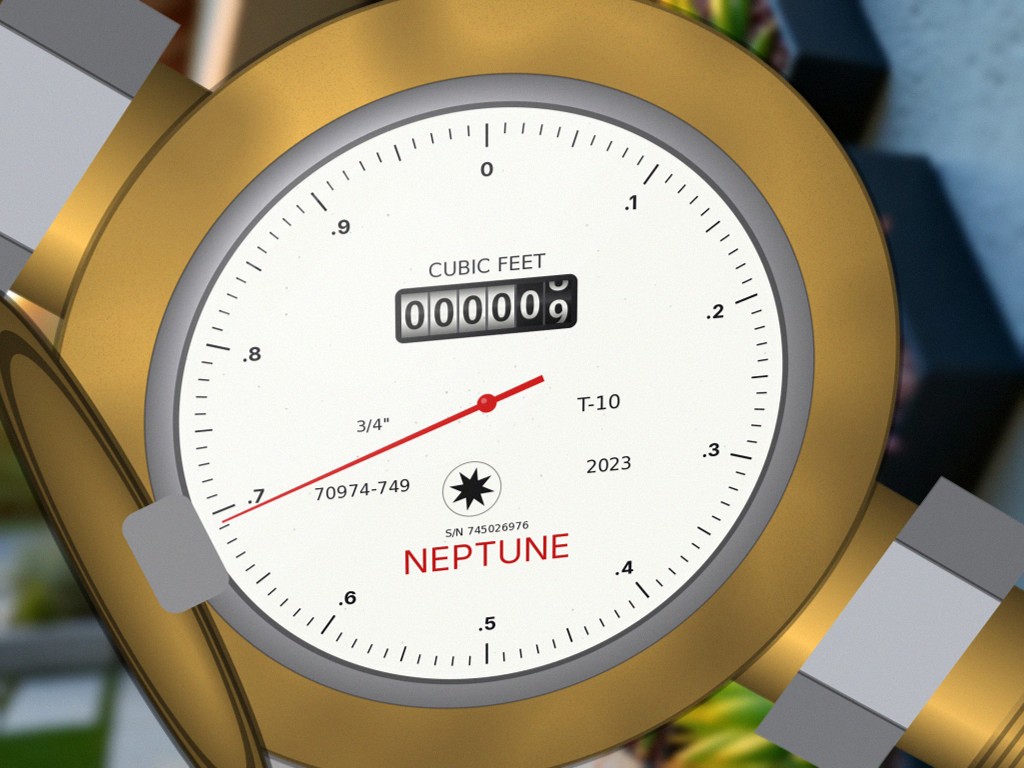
8.69 (ft³)
